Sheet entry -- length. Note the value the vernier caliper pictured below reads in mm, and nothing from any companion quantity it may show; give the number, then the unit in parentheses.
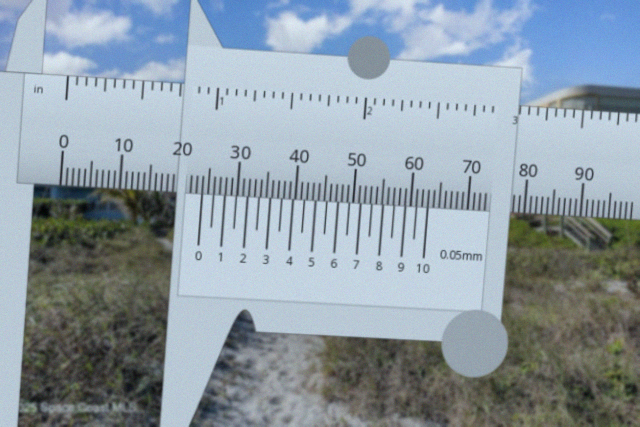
24.0 (mm)
